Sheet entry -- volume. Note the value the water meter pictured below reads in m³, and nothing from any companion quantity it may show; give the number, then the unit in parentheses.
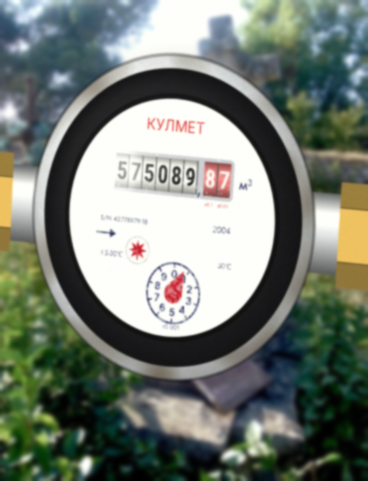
575089.870 (m³)
